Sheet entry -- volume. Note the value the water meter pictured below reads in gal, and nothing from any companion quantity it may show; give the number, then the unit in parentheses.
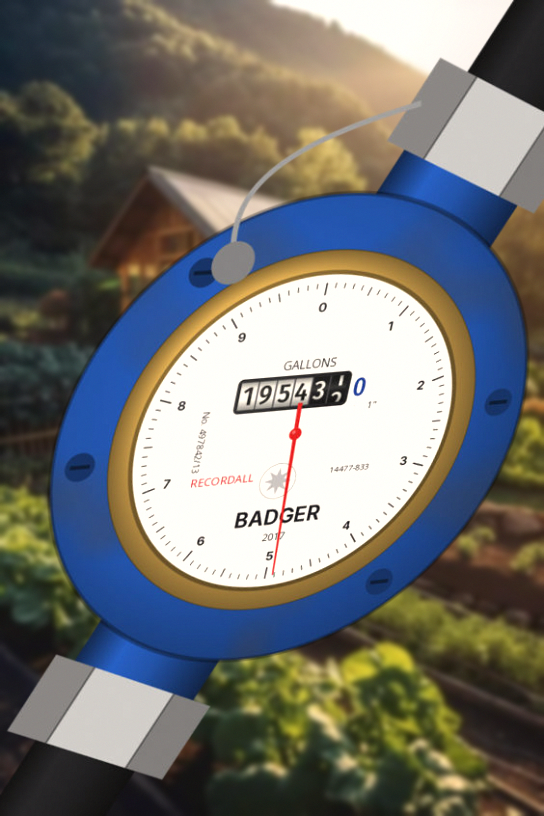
1954314.9 (gal)
